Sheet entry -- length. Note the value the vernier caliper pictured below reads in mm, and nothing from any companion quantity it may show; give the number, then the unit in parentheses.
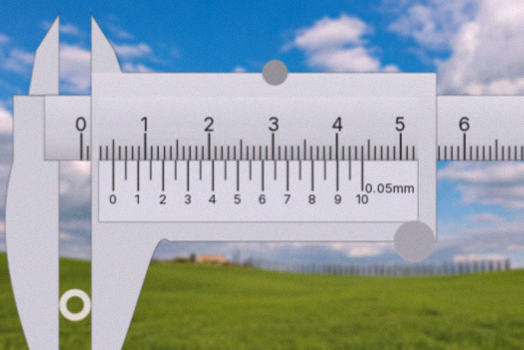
5.0 (mm)
